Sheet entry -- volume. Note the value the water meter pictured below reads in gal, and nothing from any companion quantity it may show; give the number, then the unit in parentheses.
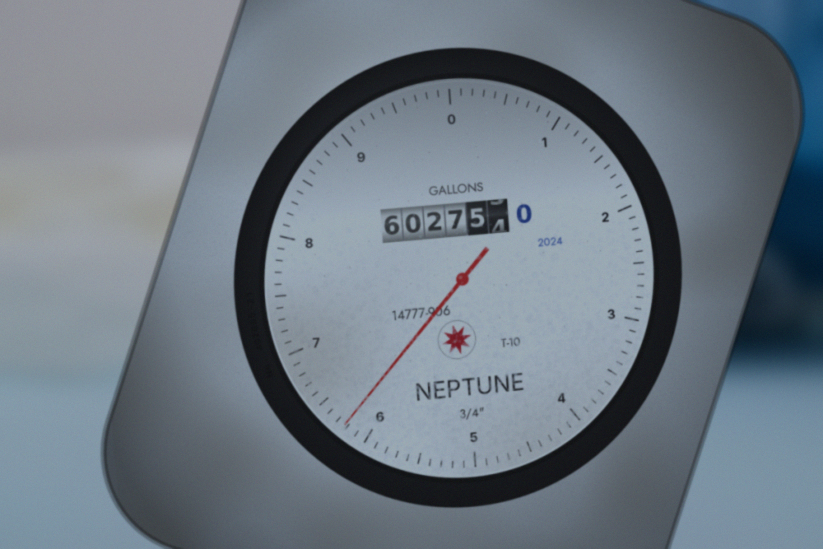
6027536.2 (gal)
